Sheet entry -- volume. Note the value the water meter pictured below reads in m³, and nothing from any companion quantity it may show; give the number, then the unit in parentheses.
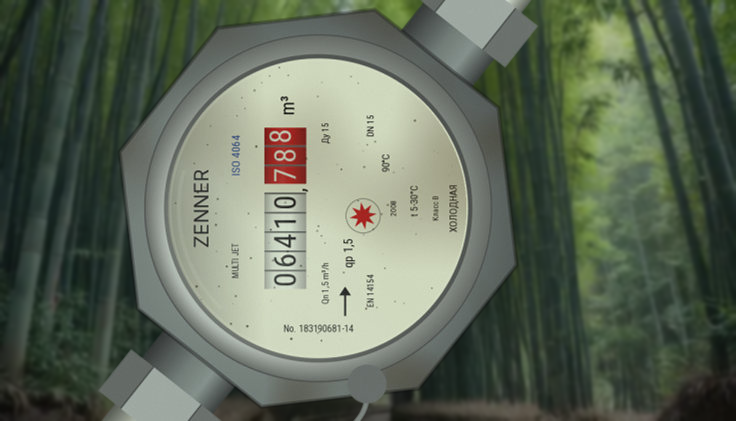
6410.788 (m³)
